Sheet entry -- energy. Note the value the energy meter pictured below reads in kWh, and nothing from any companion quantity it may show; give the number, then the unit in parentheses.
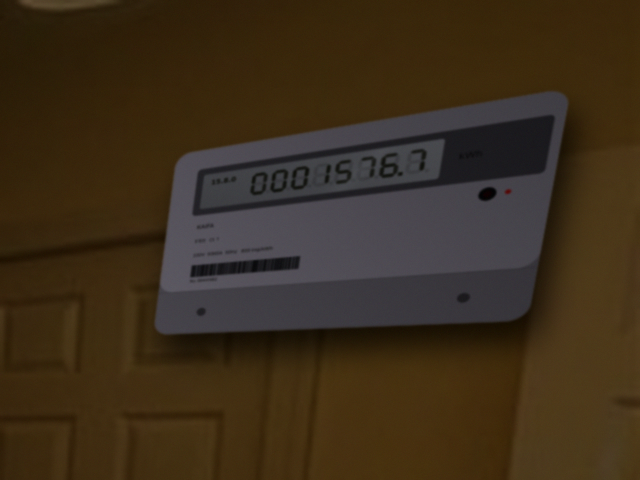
1576.7 (kWh)
